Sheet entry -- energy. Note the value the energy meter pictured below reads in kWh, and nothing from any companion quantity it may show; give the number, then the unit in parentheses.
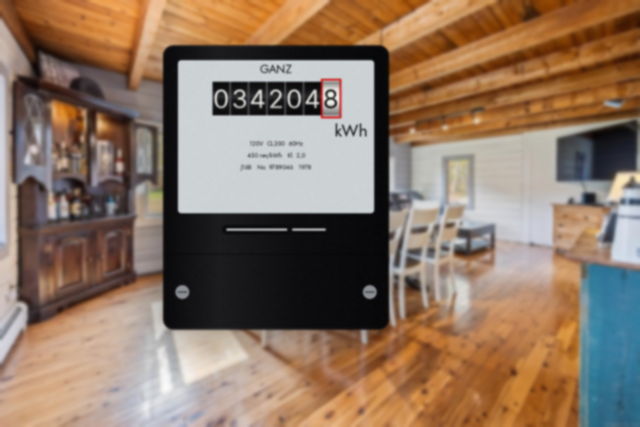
34204.8 (kWh)
